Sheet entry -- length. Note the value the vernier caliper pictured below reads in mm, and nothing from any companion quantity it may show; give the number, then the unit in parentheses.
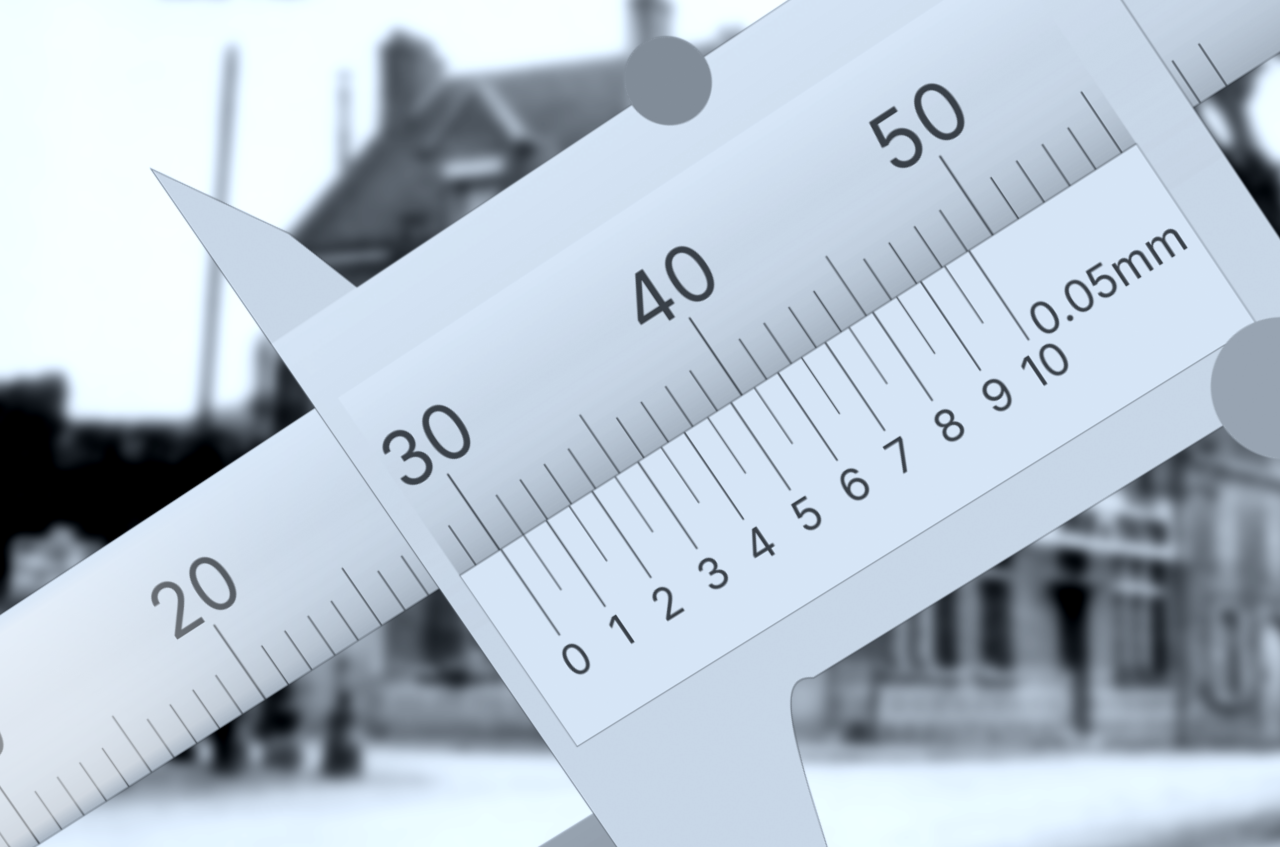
30.05 (mm)
